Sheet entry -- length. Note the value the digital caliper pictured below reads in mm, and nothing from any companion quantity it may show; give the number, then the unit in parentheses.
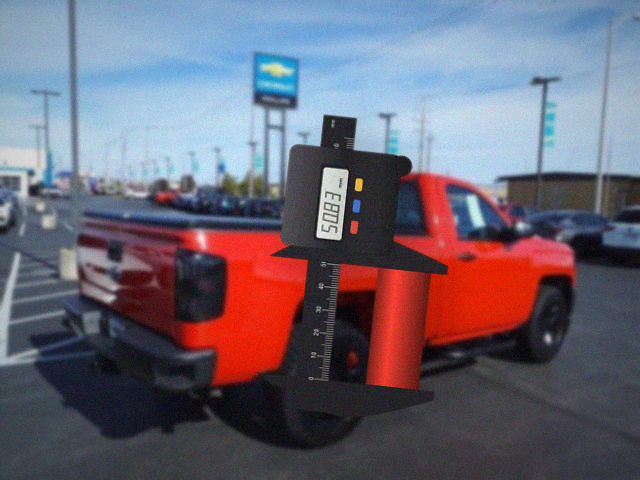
50.83 (mm)
